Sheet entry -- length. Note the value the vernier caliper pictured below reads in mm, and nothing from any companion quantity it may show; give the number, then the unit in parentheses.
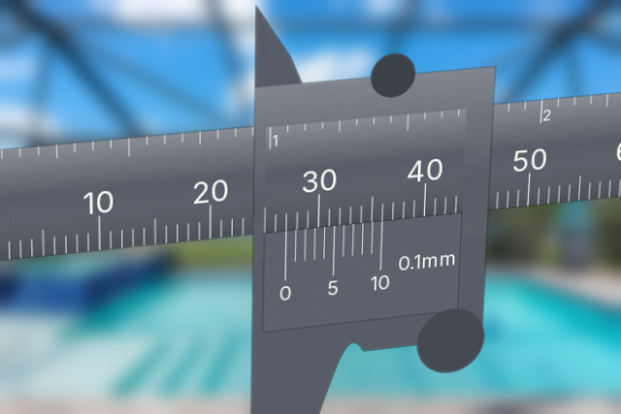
27.0 (mm)
